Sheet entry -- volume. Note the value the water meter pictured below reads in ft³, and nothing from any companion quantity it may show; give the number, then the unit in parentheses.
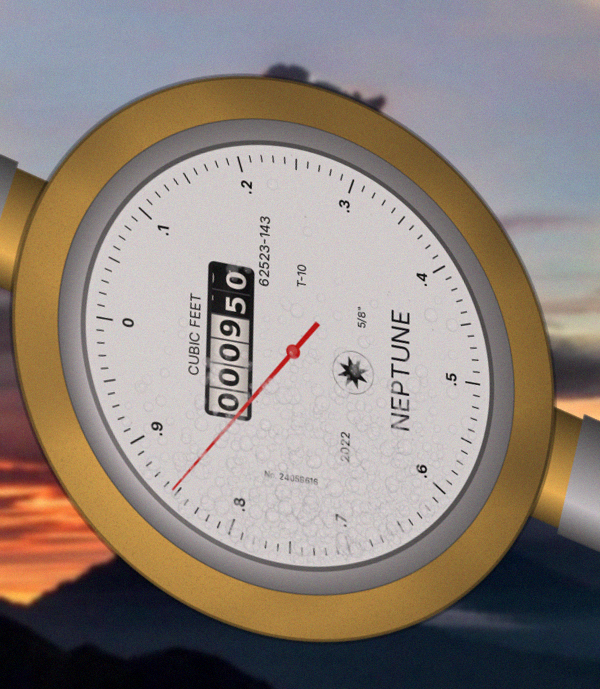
949.85 (ft³)
